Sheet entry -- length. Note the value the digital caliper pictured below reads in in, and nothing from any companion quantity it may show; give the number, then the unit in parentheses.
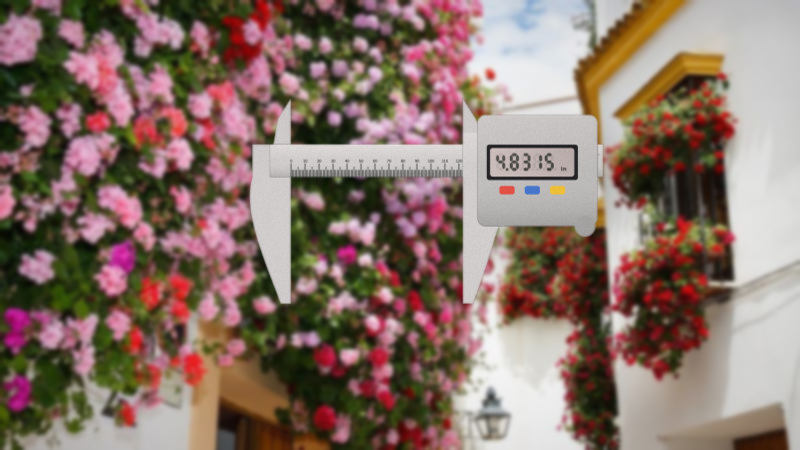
4.8315 (in)
